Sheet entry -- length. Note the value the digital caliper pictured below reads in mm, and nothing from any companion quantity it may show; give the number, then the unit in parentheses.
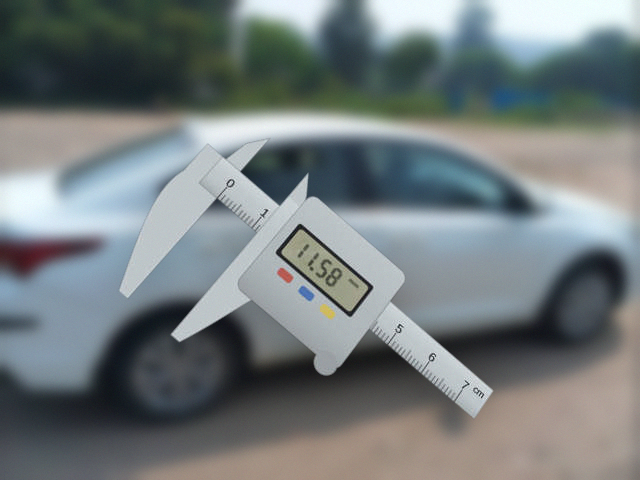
11.58 (mm)
